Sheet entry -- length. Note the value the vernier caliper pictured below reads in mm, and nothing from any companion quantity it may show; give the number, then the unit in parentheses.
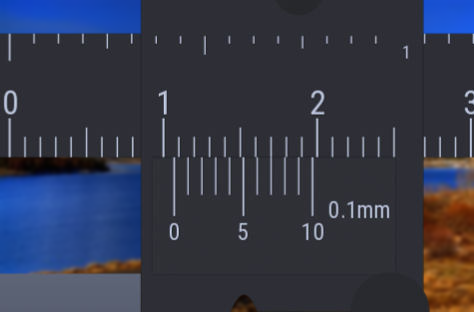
10.7 (mm)
